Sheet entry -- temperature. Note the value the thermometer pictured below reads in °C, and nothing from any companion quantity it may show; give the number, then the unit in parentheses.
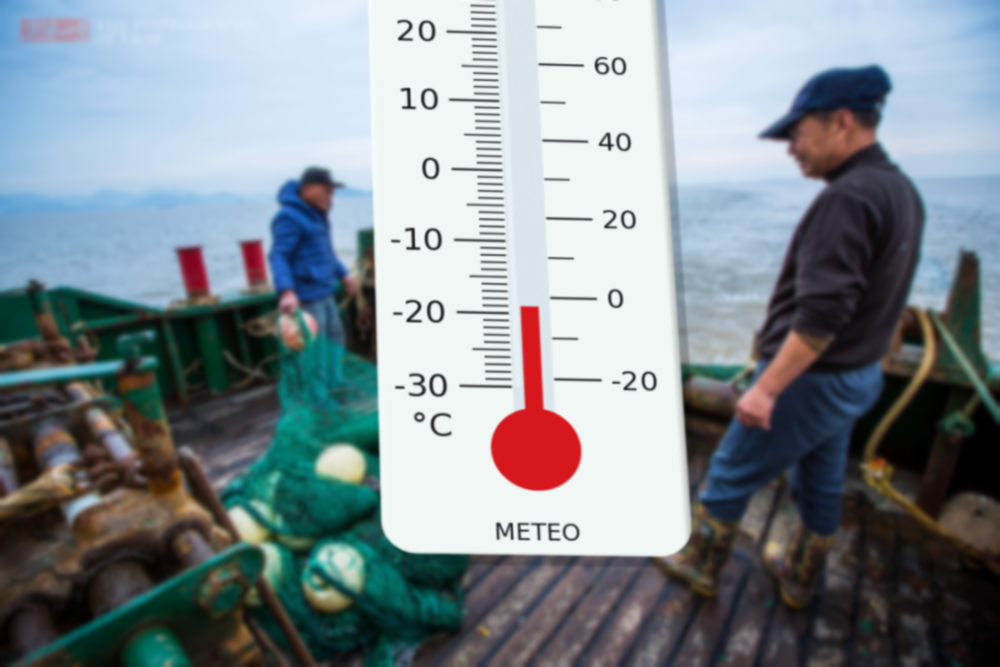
-19 (°C)
